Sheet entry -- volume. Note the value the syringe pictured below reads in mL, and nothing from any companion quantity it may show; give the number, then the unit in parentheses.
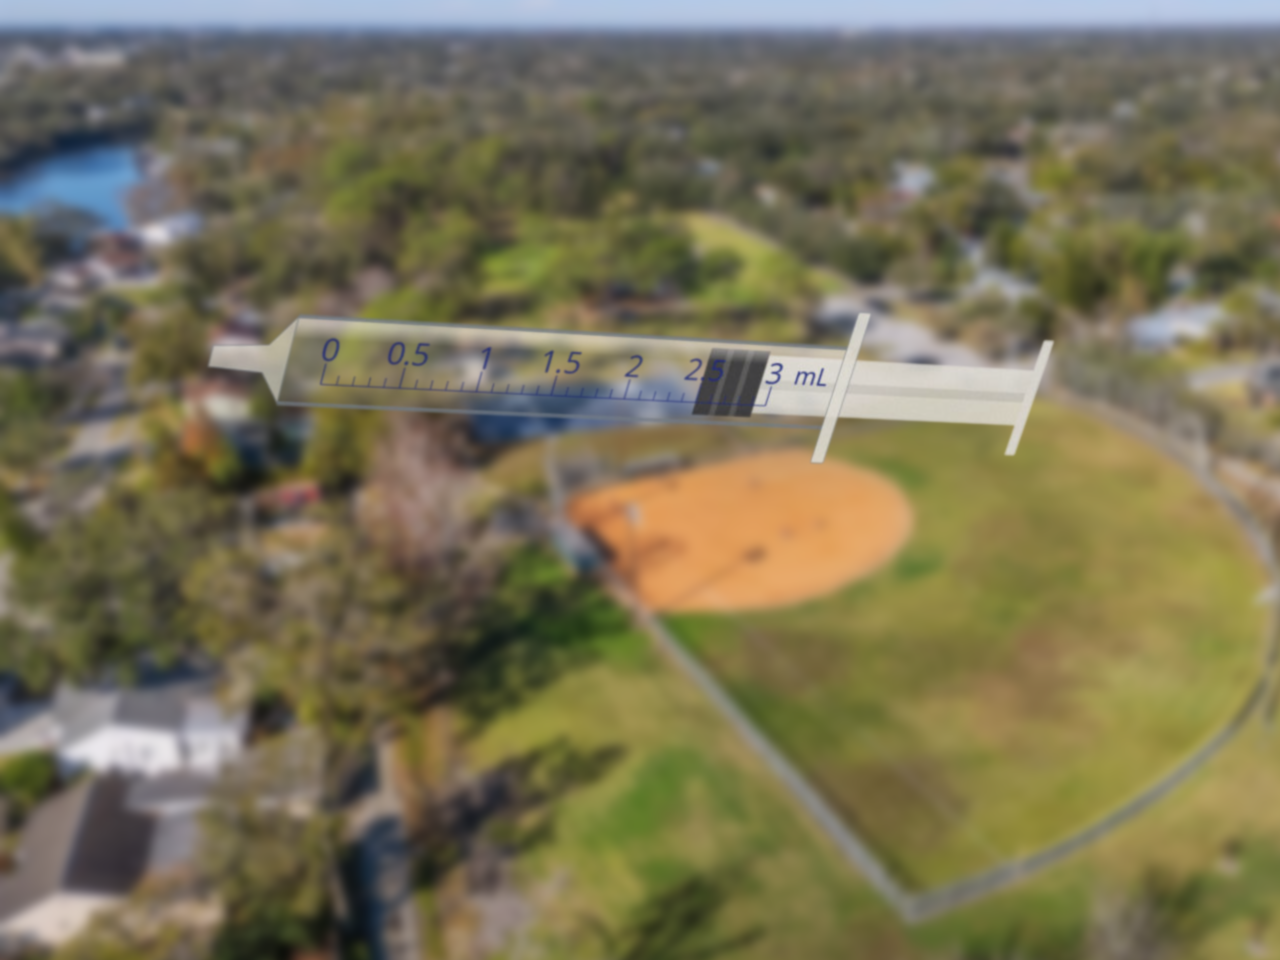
2.5 (mL)
